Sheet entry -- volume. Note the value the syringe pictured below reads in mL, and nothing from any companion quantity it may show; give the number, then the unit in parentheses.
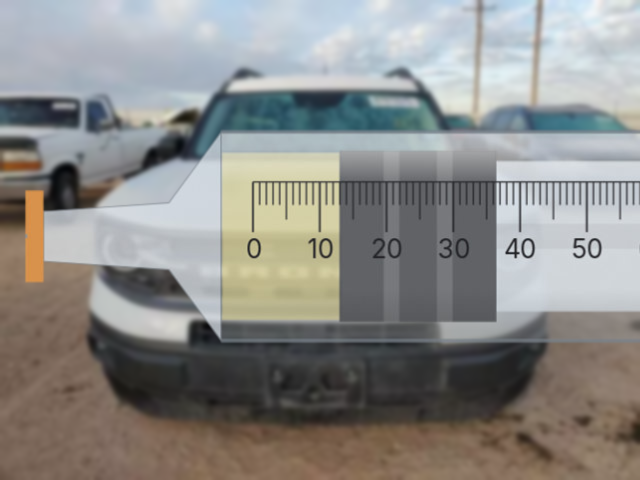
13 (mL)
